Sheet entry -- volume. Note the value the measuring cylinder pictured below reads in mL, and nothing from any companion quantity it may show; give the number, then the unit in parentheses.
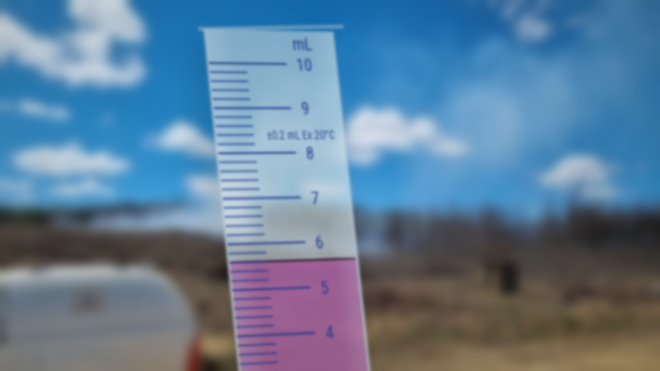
5.6 (mL)
